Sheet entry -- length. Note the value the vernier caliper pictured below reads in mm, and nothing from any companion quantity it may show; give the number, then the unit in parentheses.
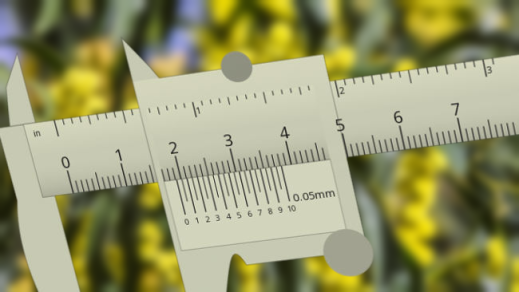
19.2 (mm)
